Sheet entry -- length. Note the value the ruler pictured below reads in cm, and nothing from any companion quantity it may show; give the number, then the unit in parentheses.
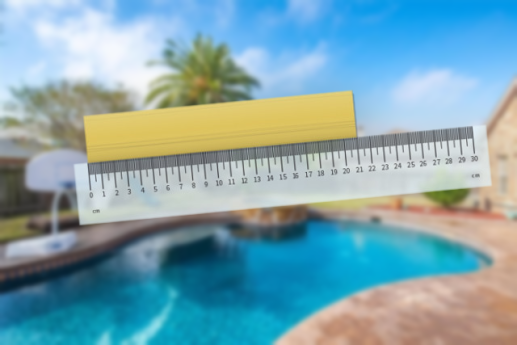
21 (cm)
